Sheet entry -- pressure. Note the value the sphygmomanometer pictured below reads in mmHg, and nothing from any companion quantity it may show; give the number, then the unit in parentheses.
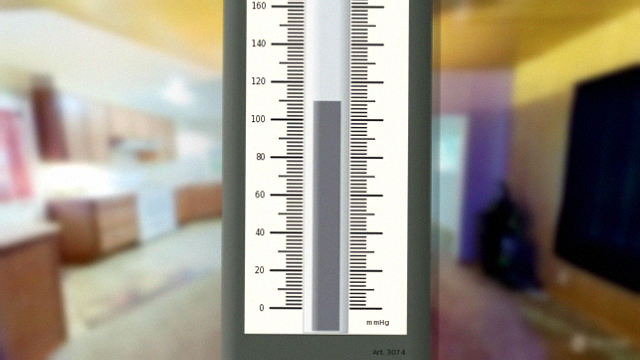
110 (mmHg)
